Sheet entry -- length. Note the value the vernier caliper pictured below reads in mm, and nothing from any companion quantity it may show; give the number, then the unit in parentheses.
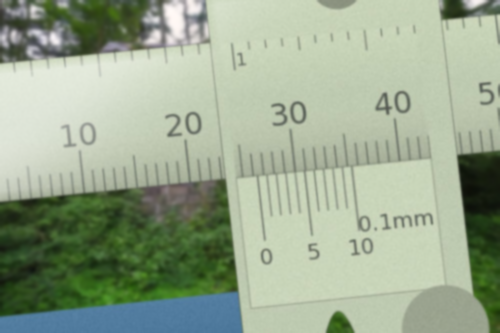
26.4 (mm)
